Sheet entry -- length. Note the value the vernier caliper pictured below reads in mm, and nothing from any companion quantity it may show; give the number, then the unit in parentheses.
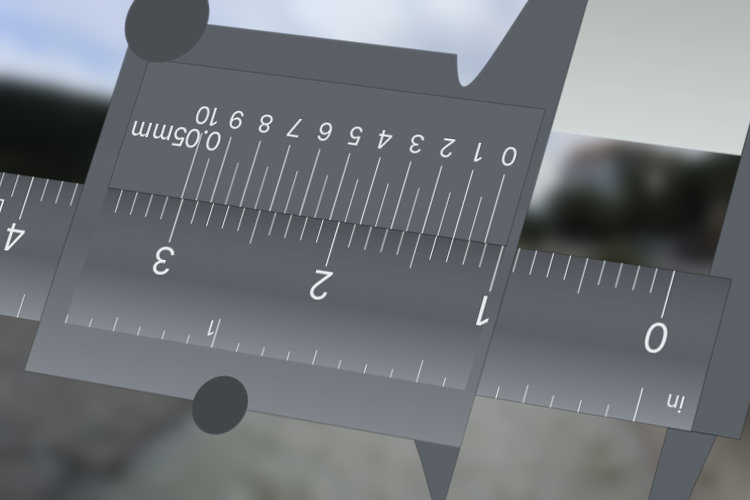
11.1 (mm)
